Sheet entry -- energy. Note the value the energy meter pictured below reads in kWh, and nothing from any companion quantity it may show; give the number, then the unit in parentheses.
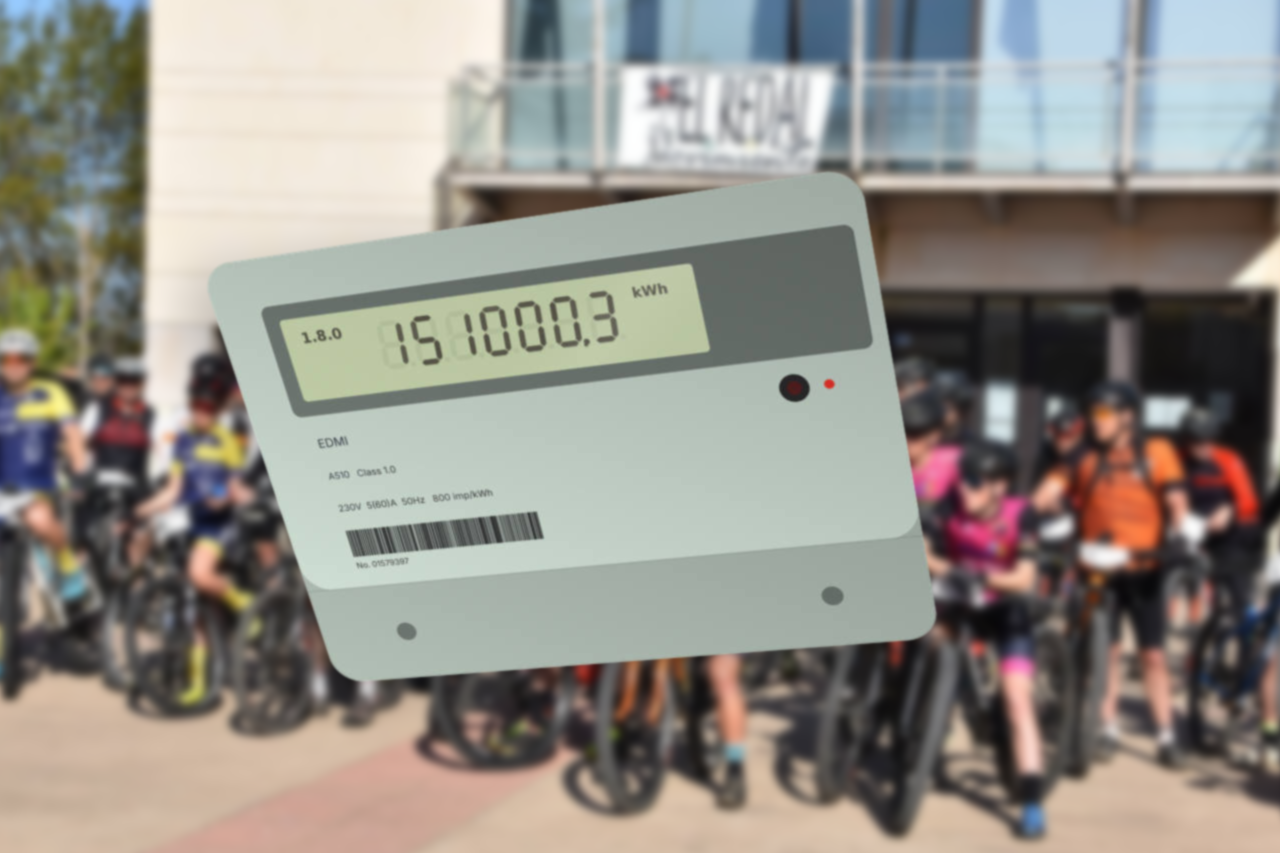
151000.3 (kWh)
